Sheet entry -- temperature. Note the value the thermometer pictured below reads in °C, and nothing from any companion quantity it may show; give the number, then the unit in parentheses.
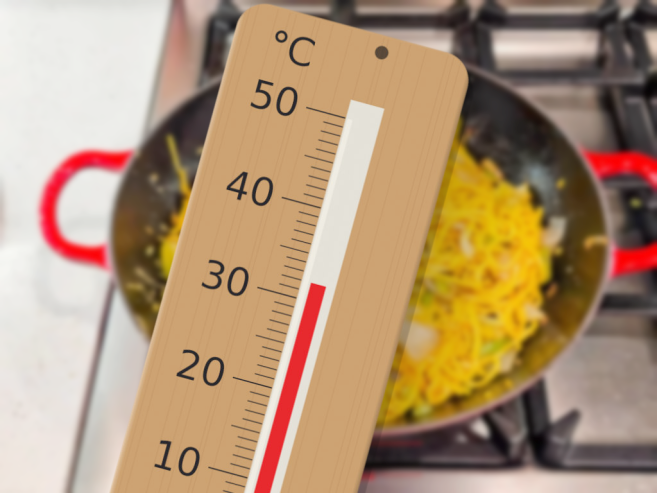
32 (°C)
